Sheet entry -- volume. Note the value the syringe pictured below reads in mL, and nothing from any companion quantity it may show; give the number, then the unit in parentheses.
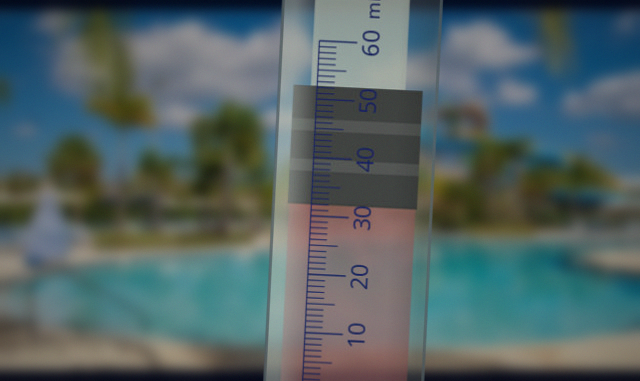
32 (mL)
